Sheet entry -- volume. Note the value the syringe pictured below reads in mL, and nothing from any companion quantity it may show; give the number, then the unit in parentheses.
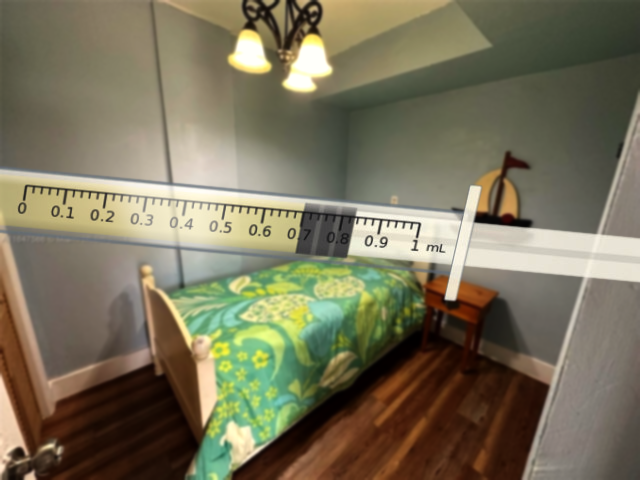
0.7 (mL)
